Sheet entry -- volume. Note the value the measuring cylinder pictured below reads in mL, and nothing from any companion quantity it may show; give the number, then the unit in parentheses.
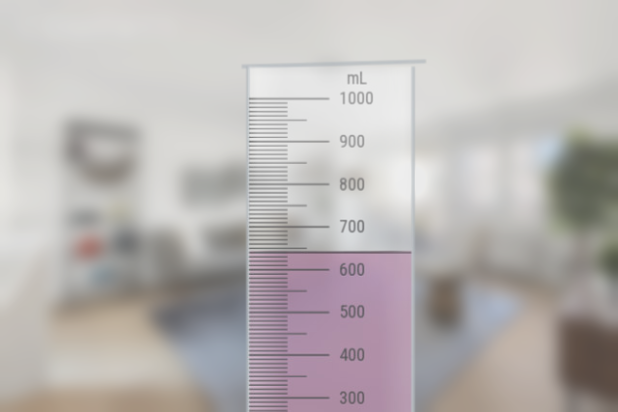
640 (mL)
